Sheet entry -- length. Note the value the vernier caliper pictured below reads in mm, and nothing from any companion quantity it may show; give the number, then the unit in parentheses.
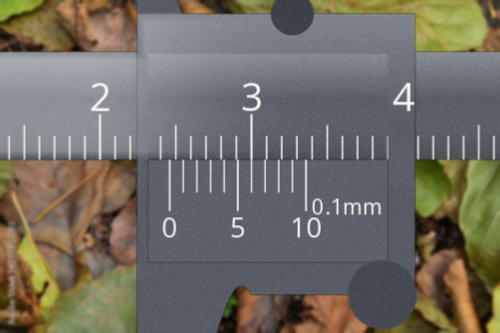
24.6 (mm)
